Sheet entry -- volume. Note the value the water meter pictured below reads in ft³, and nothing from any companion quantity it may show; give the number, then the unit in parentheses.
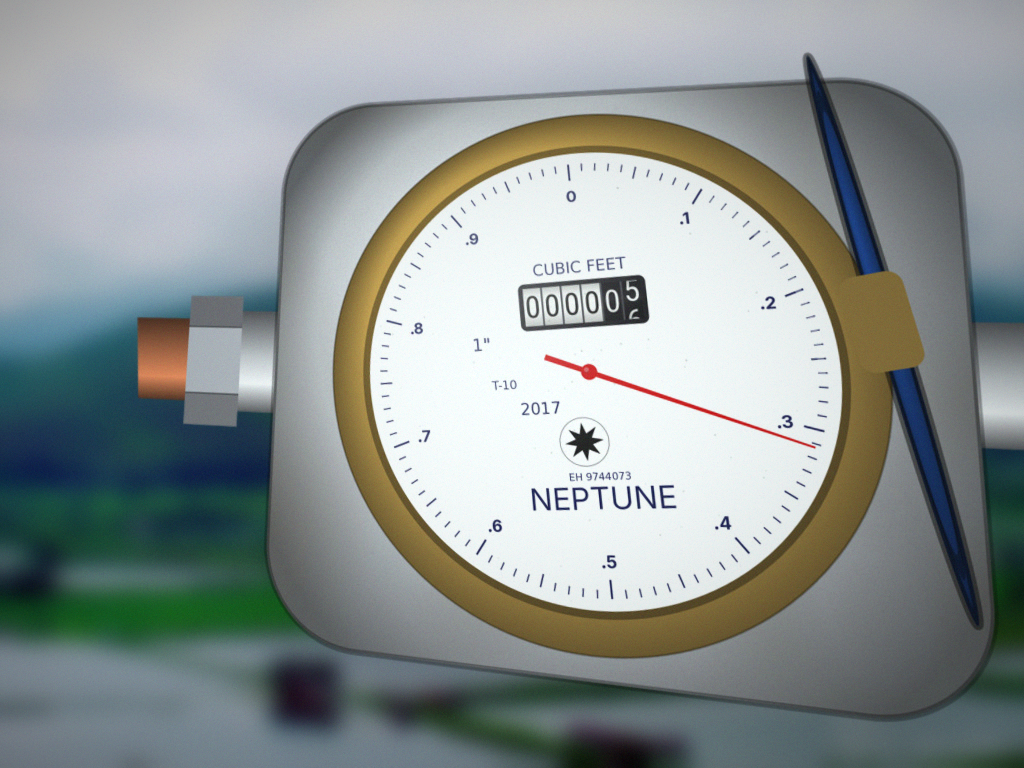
5.31 (ft³)
